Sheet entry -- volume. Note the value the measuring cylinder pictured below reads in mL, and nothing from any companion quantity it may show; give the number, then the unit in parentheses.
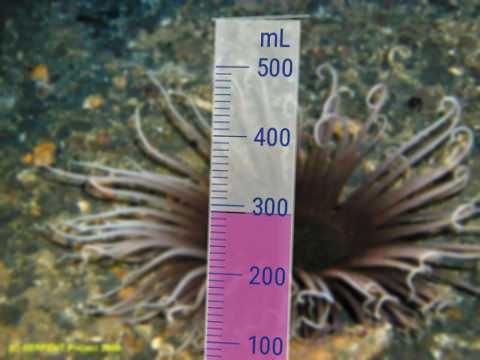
290 (mL)
